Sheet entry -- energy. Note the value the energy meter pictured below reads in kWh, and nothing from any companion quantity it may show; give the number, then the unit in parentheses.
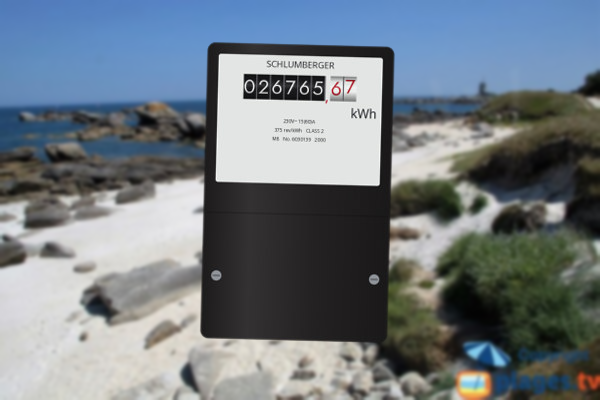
26765.67 (kWh)
